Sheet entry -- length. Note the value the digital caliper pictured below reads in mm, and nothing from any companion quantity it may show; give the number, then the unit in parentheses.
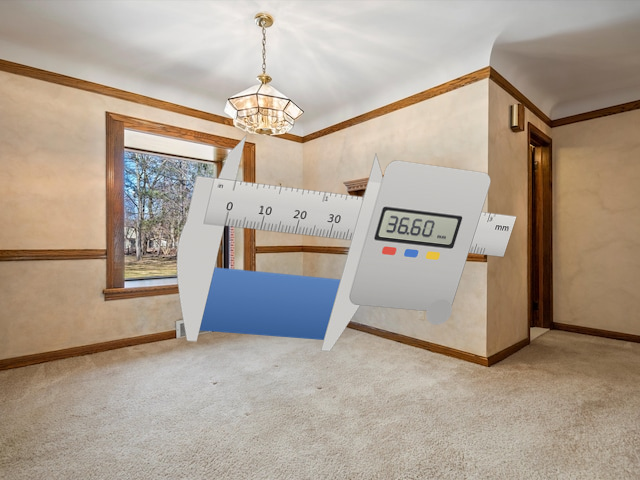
36.60 (mm)
